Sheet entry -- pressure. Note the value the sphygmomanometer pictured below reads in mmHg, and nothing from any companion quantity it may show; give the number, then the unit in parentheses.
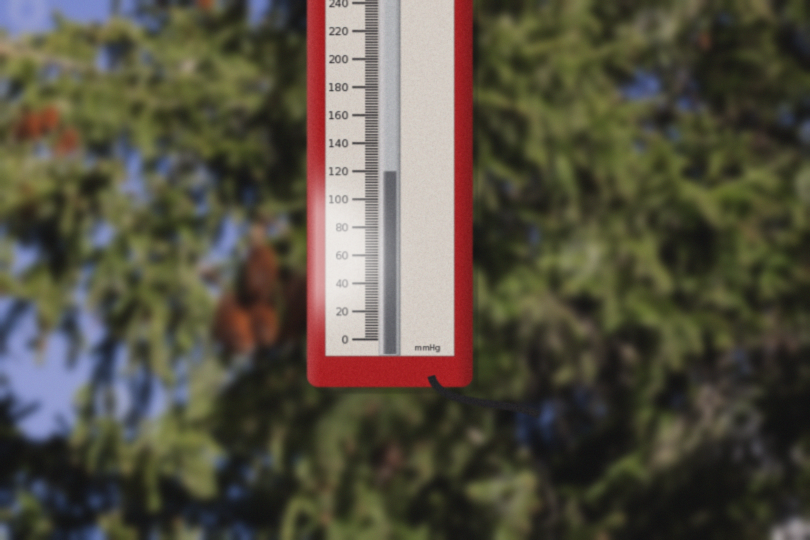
120 (mmHg)
